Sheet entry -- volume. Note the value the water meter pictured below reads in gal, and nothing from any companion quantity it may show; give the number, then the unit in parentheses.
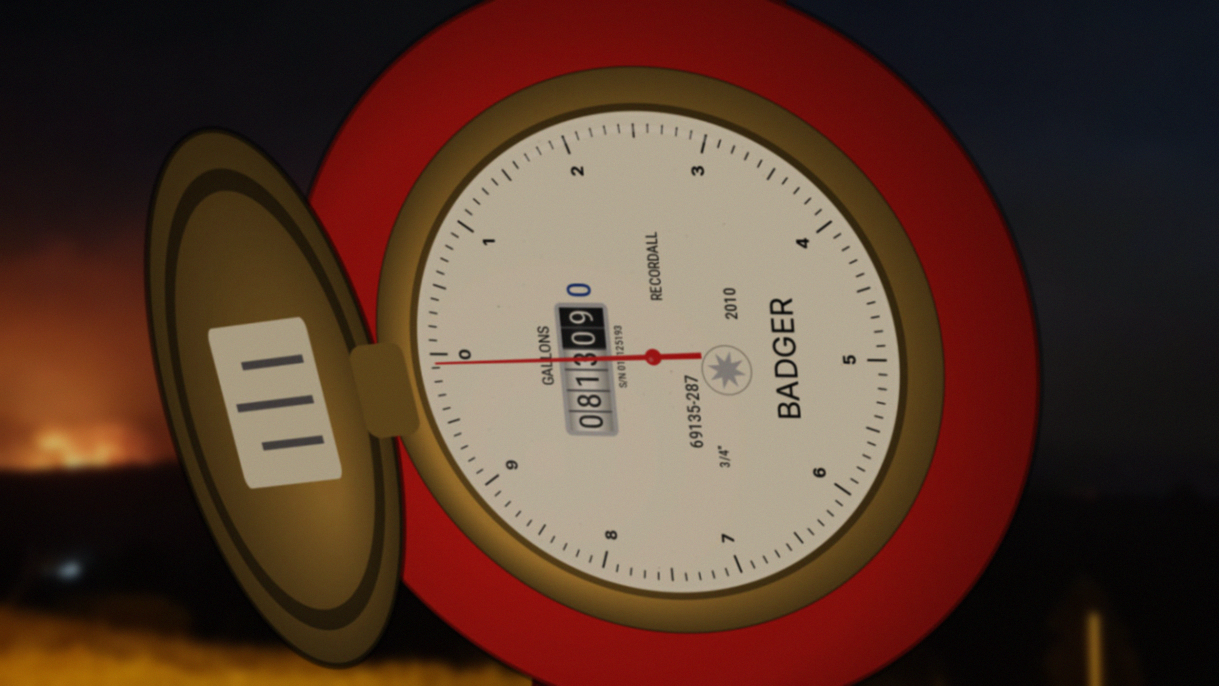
813089.9 (gal)
